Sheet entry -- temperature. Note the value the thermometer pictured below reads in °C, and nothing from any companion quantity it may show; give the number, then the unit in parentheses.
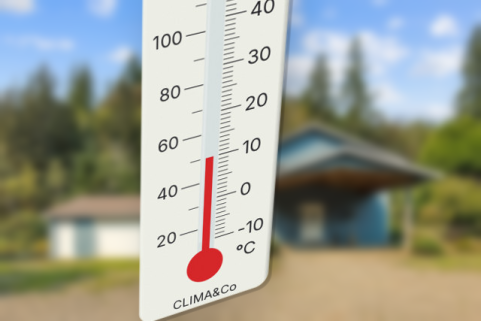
10 (°C)
